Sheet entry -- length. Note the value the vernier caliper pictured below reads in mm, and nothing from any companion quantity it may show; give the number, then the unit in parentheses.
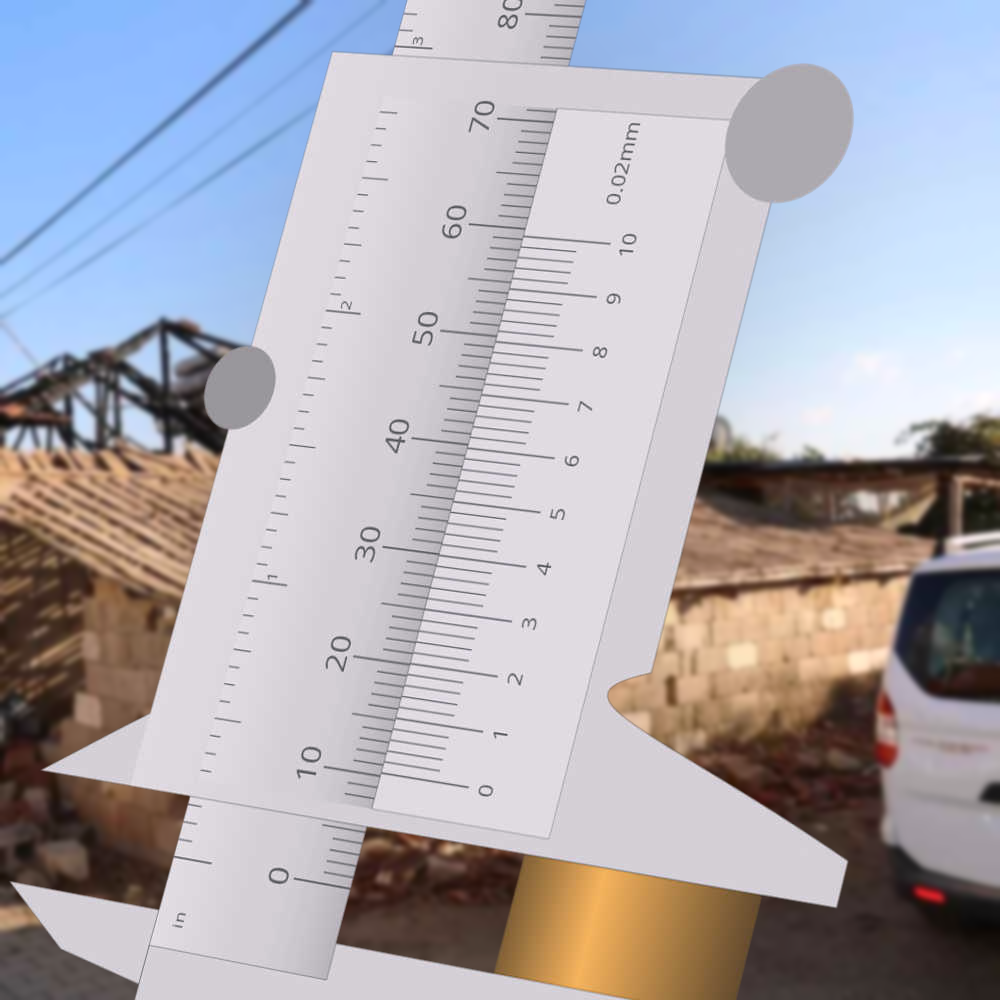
10.3 (mm)
